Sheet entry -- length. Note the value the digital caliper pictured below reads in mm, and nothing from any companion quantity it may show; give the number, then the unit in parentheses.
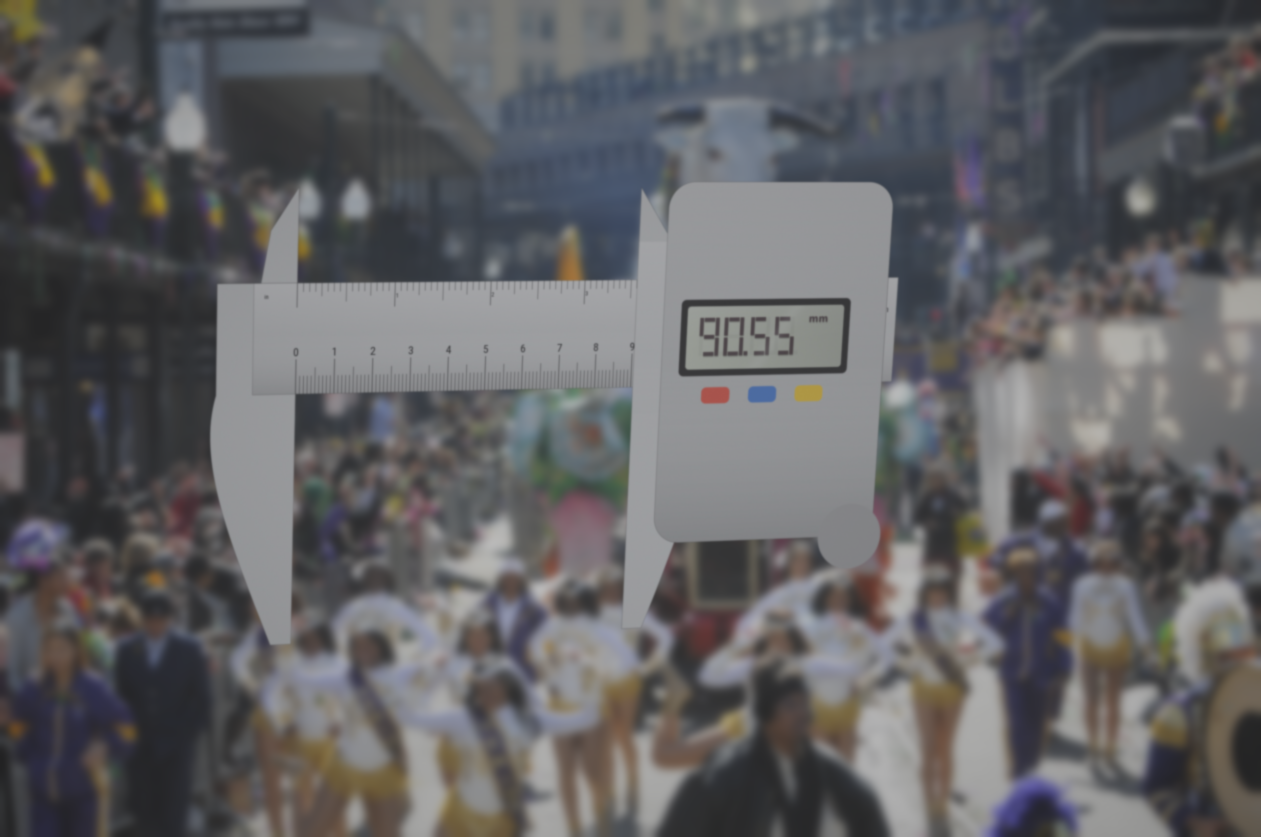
90.55 (mm)
